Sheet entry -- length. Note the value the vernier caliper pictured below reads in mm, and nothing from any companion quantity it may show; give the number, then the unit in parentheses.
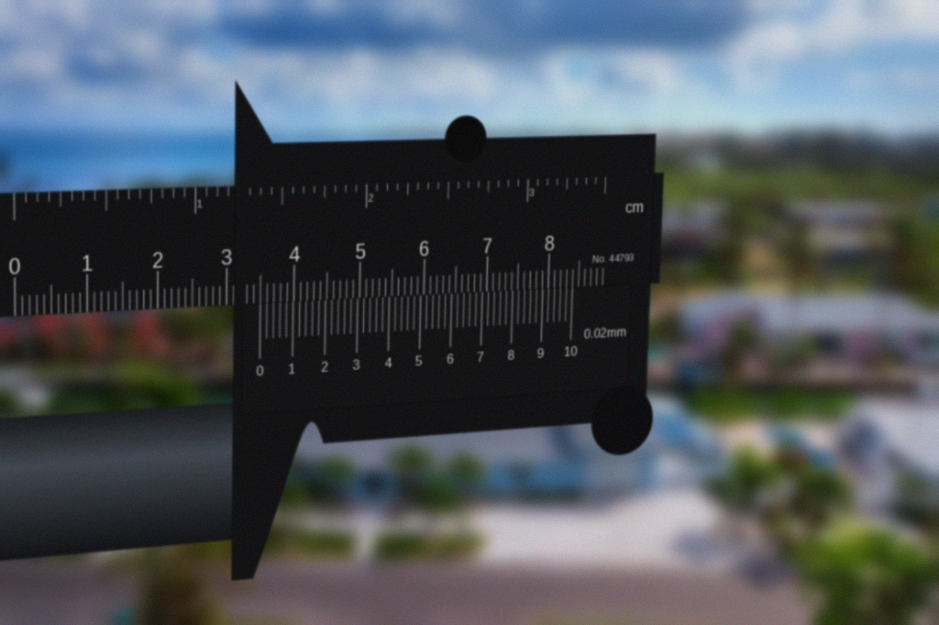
35.0 (mm)
